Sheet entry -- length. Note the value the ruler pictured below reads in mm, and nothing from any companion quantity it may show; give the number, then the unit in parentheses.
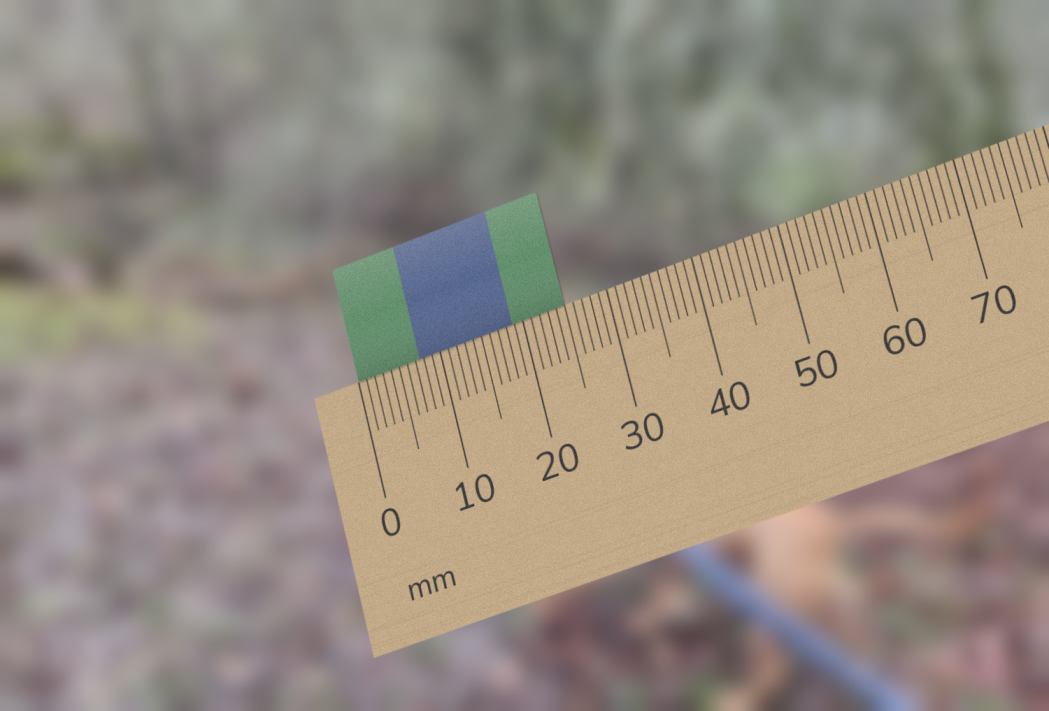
25 (mm)
